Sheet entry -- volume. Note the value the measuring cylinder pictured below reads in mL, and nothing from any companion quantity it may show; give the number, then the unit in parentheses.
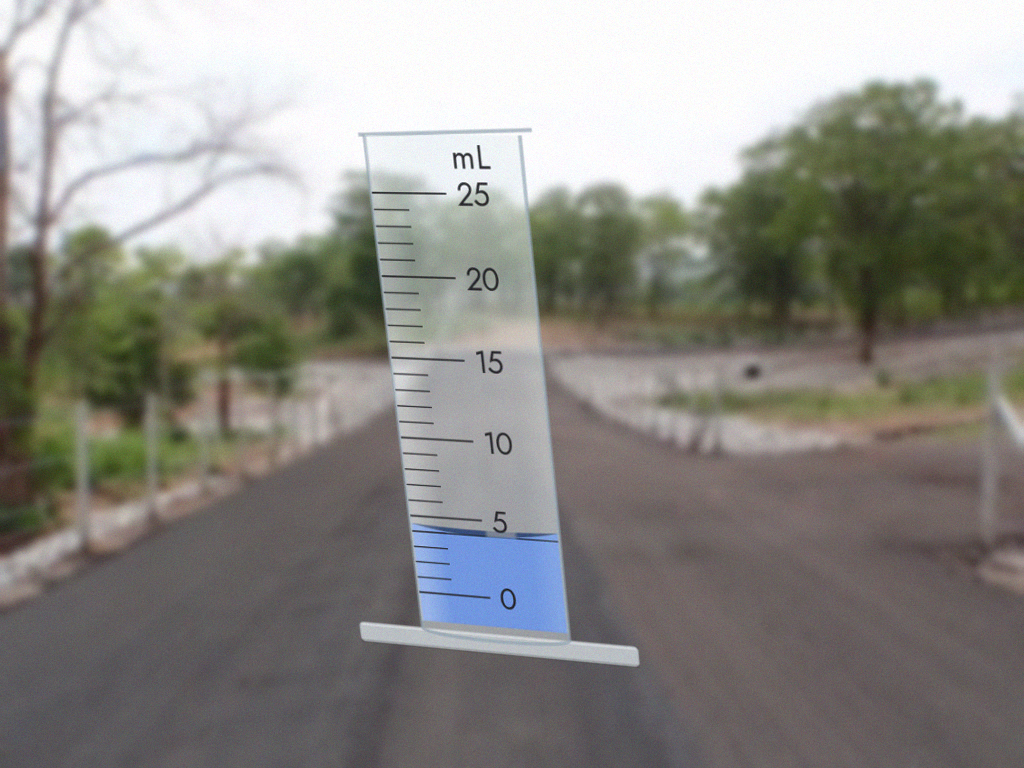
4 (mL)
